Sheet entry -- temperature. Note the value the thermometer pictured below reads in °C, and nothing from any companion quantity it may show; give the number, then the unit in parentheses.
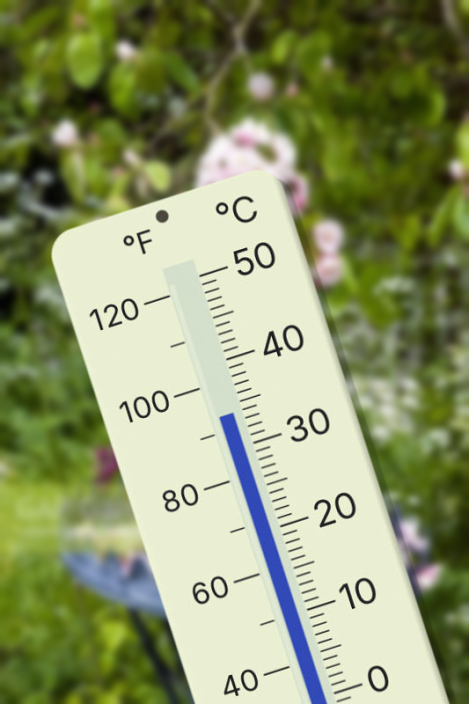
34 (°C)
